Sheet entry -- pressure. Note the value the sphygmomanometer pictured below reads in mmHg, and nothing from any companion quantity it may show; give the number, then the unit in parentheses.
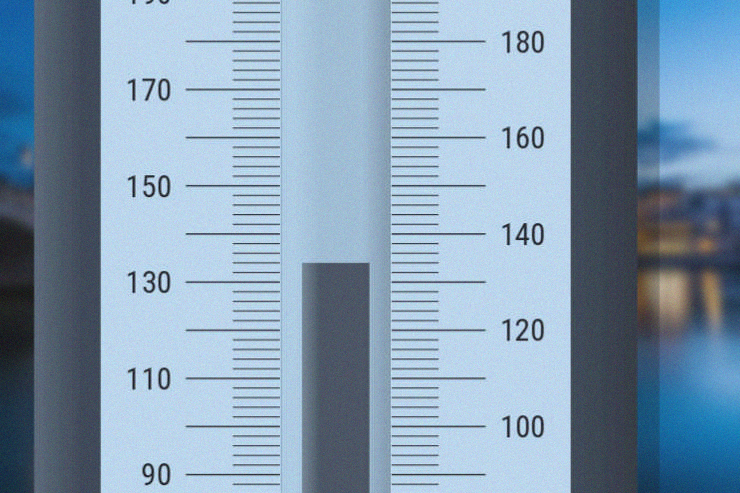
134 (mmHg)
